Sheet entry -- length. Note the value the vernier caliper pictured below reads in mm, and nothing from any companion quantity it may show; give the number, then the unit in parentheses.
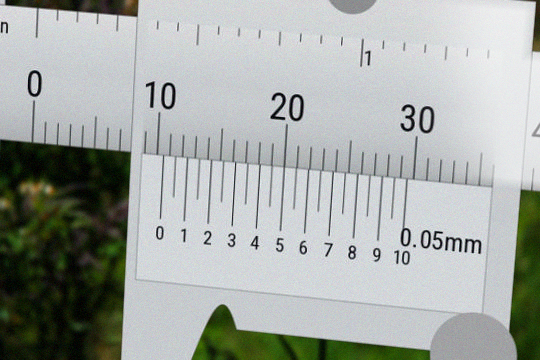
10.5 (mm)
